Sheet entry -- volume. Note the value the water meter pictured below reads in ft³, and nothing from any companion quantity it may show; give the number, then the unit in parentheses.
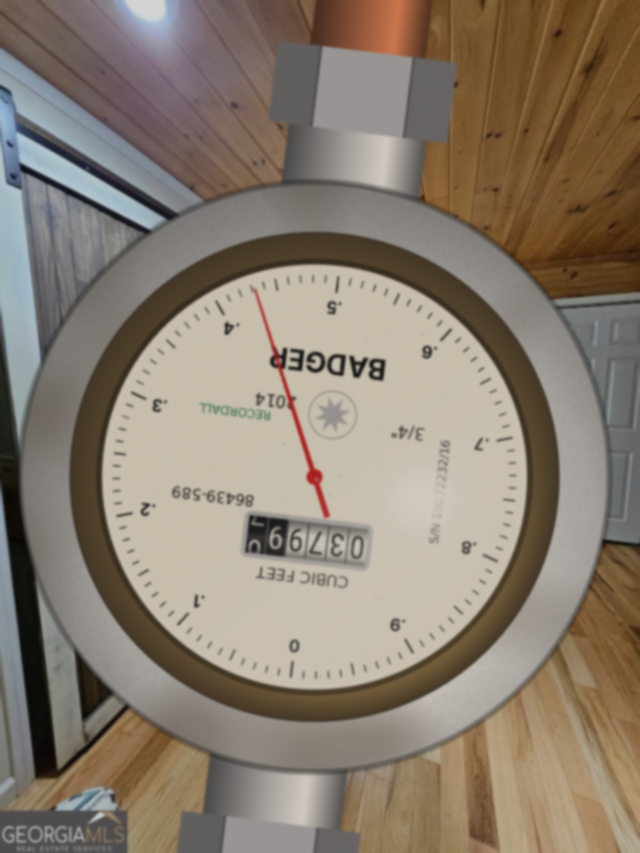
37996.43 (ft³)
